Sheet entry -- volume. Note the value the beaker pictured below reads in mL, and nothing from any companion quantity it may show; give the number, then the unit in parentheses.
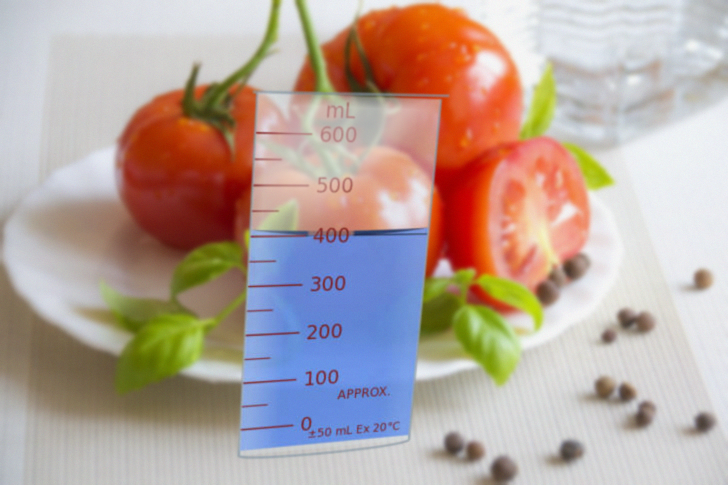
400 (mL)
